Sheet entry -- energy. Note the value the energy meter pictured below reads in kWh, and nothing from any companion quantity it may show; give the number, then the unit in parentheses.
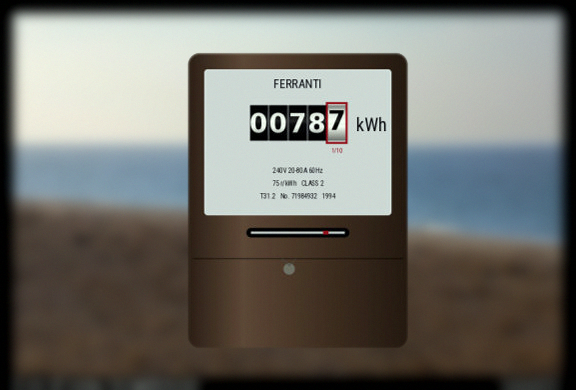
78.7 (kWh)
